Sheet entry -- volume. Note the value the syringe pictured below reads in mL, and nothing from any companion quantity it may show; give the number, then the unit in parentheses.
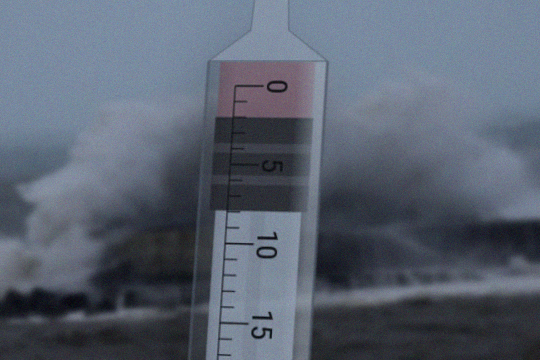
2 (mL)
